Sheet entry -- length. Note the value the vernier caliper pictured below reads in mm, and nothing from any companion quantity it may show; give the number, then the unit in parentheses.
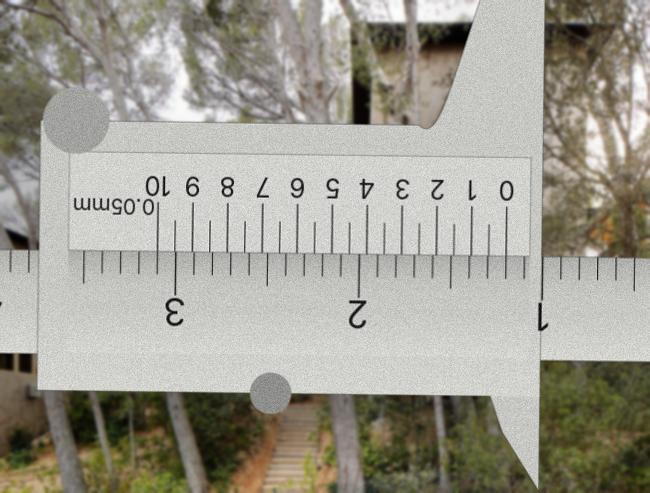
12.0 (mm)
